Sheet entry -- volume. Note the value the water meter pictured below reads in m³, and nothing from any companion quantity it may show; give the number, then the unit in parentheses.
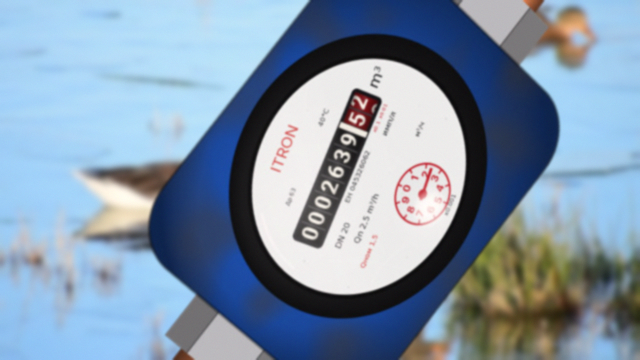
2639.522 (m³)
